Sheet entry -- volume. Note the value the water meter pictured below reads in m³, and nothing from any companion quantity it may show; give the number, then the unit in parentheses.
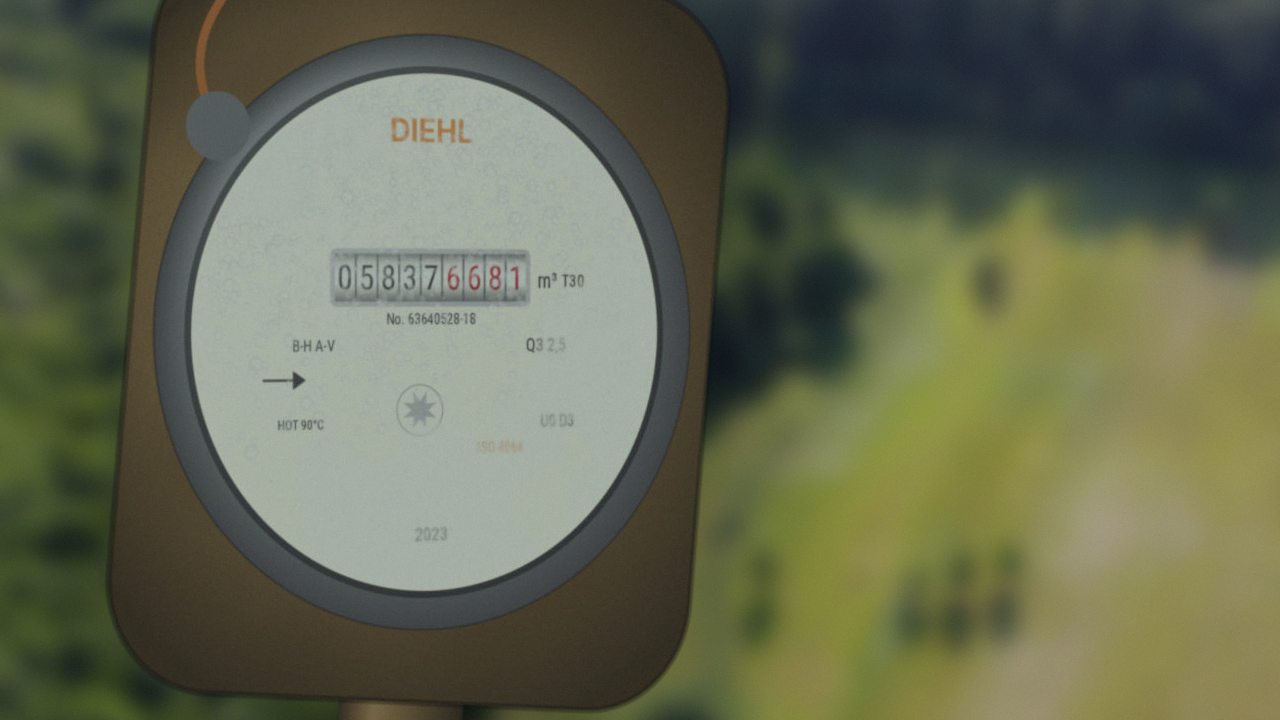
5837.6681 (m³)
